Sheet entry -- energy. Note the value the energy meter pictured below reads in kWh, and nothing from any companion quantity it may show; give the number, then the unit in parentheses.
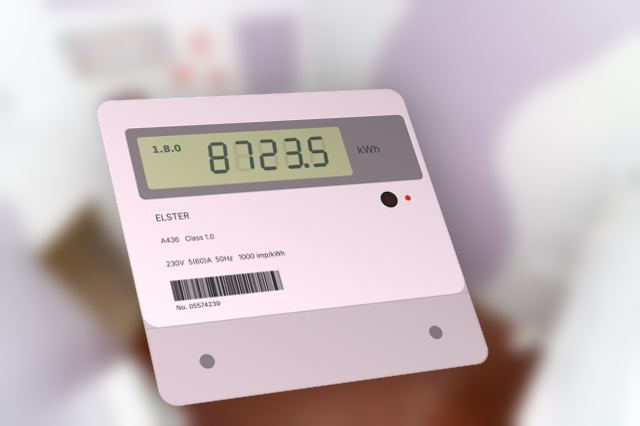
8723.5 (kWh)
